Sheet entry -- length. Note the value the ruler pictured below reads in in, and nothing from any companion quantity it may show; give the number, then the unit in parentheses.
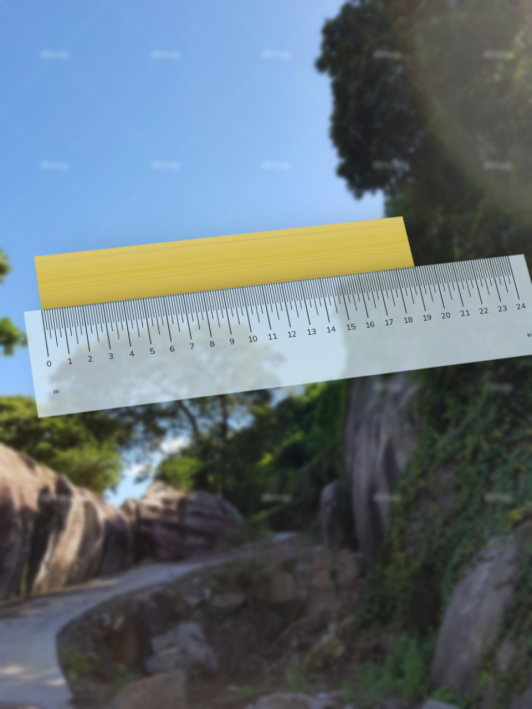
19 (in)
